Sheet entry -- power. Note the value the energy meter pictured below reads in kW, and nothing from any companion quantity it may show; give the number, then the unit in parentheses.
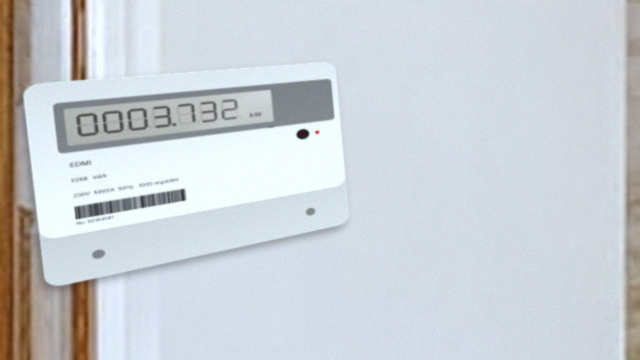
3.732 (kW)
